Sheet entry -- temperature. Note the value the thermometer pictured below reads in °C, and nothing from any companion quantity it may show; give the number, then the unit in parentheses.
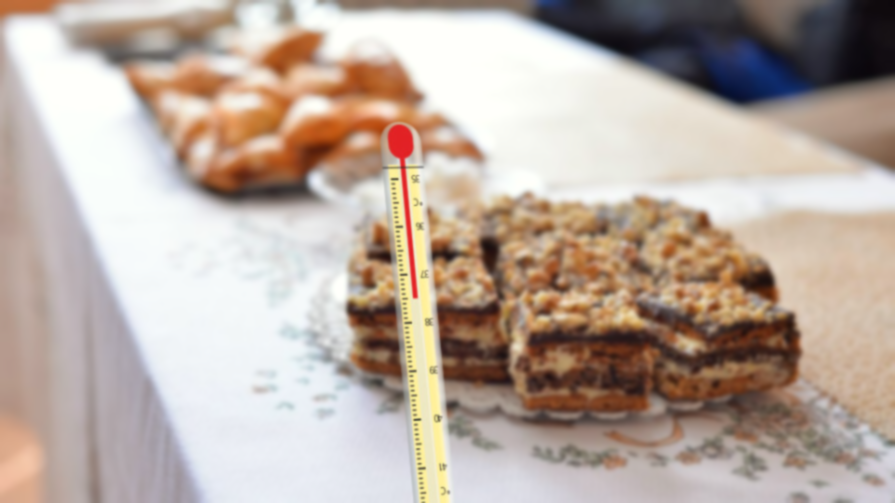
37.5 (°C)
